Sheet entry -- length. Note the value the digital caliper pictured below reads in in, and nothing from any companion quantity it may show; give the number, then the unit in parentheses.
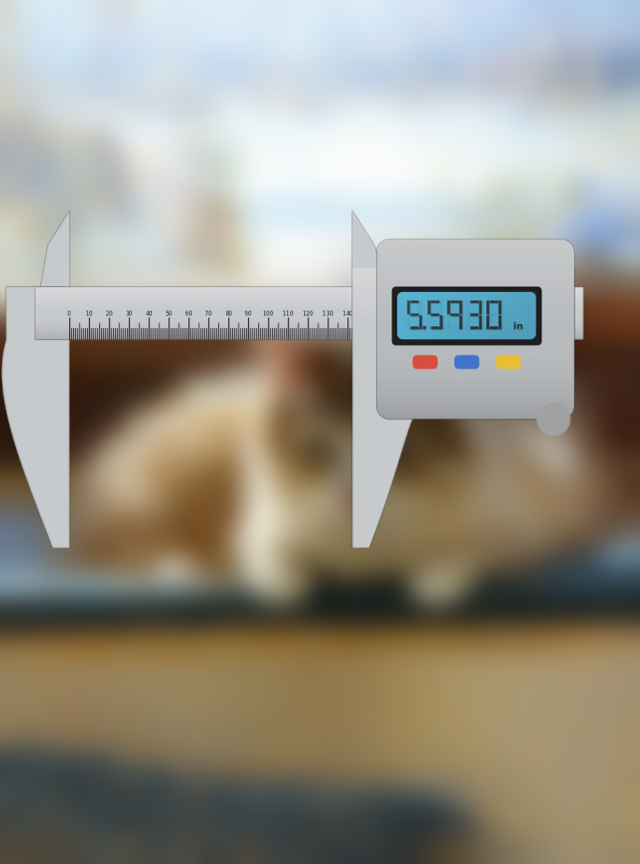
5.5930 (in)
